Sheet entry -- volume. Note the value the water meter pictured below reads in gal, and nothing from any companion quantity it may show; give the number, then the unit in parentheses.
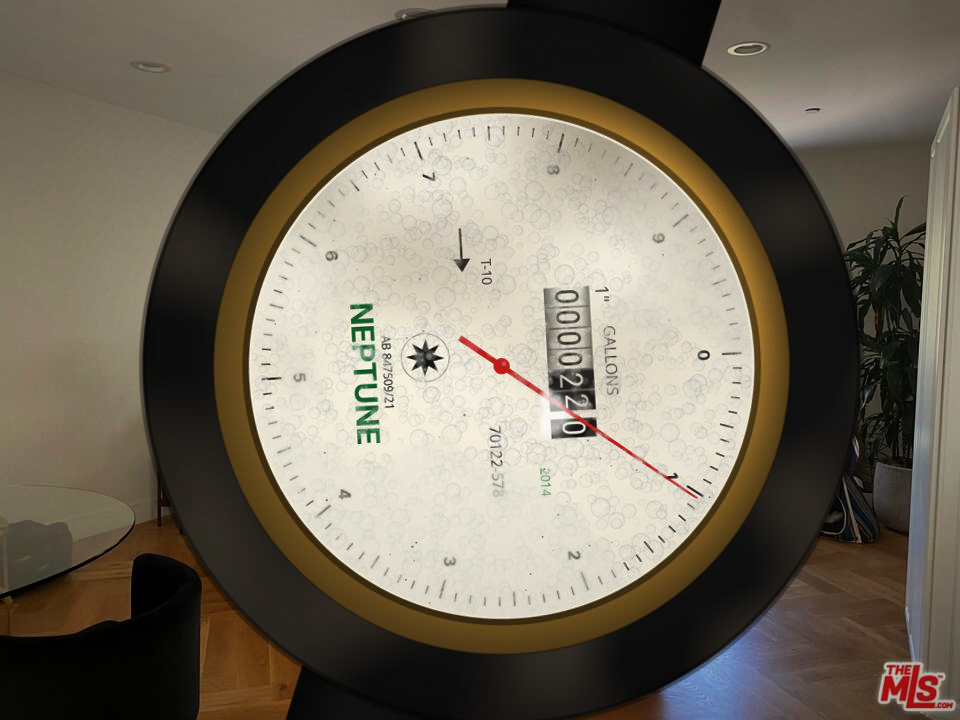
221.0 (gal)
